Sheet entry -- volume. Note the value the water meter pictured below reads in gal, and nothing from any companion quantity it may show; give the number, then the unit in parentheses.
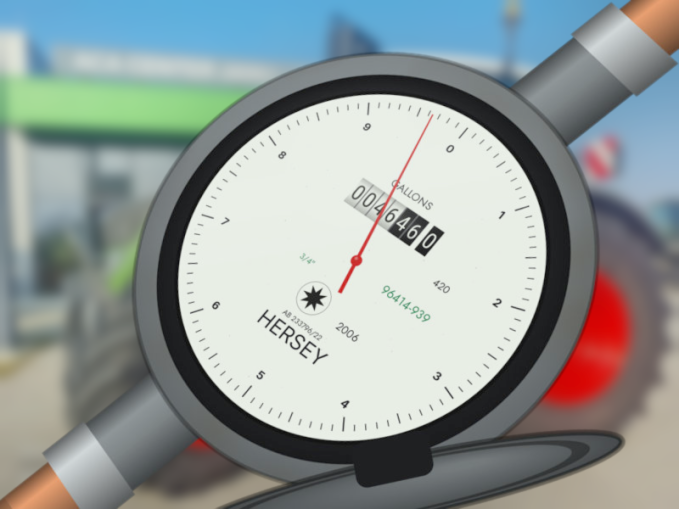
46459.6 (gal)
